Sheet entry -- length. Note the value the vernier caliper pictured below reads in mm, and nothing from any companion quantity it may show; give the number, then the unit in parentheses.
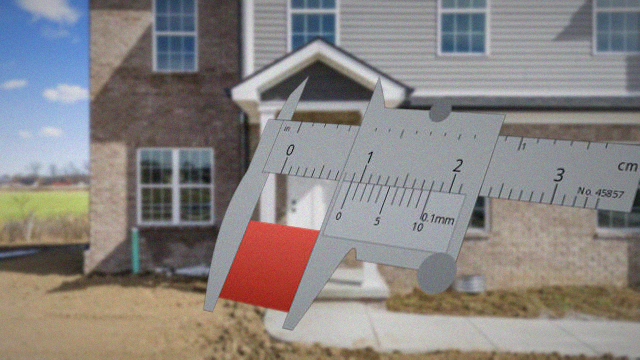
9.0 (mm)
